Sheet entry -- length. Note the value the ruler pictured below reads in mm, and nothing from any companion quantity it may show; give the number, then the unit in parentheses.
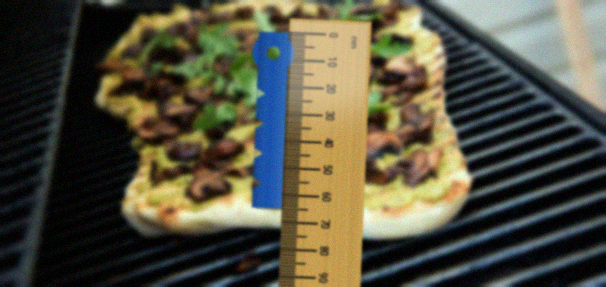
65 (mm)
